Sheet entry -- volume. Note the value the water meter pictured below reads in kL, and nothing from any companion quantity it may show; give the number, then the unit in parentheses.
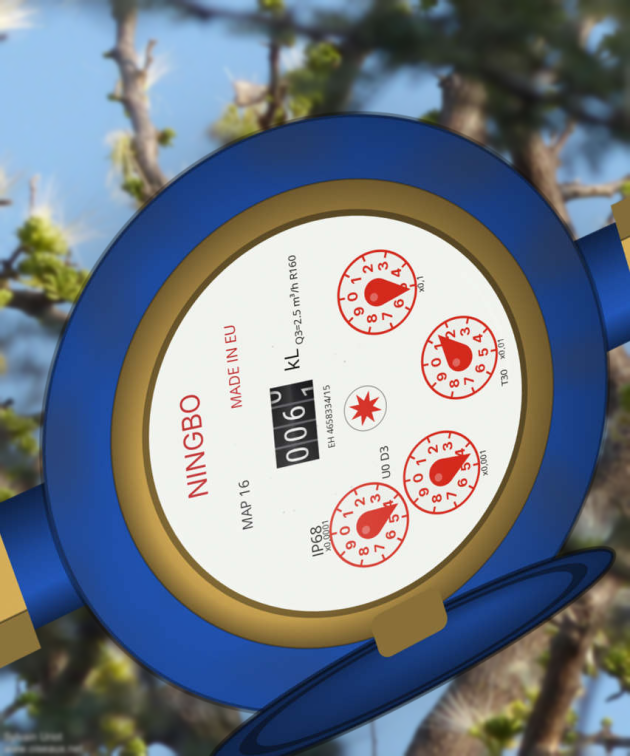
60.5144 (kL)
